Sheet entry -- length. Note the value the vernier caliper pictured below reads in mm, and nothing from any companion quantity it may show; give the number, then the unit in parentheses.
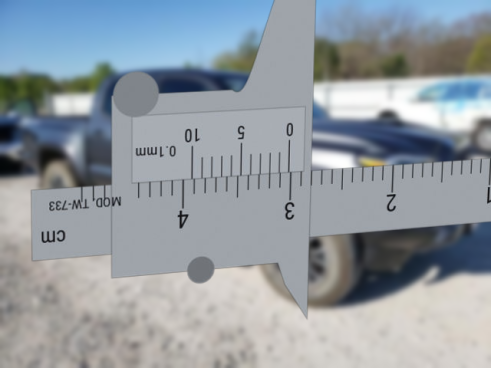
30.2 (mm)
